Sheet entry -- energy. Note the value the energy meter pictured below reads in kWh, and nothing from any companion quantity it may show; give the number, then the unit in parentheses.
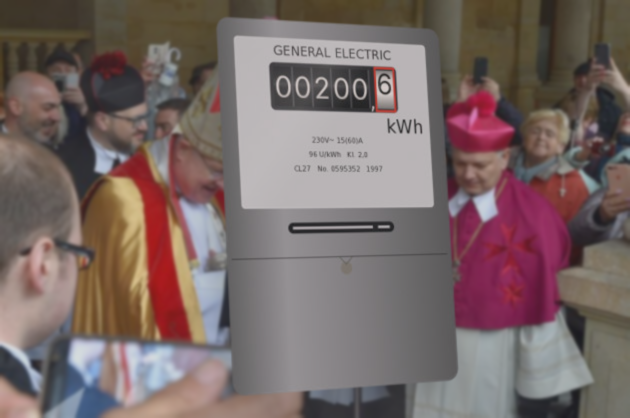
200.6 (kWh)
